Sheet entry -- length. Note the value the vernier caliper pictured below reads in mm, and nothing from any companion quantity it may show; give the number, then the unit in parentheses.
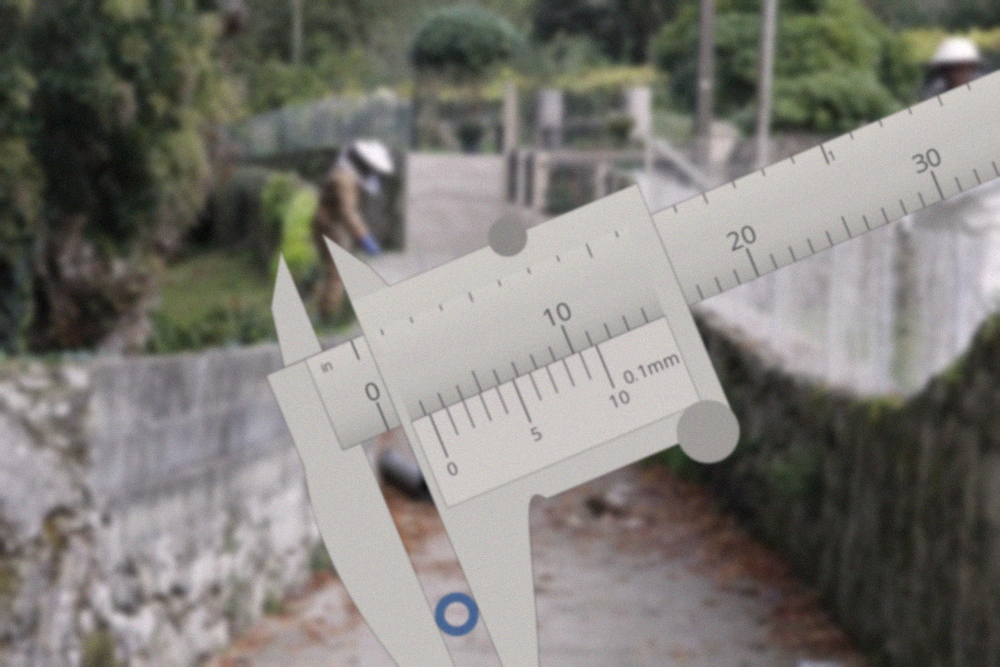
2.2 (mm)
